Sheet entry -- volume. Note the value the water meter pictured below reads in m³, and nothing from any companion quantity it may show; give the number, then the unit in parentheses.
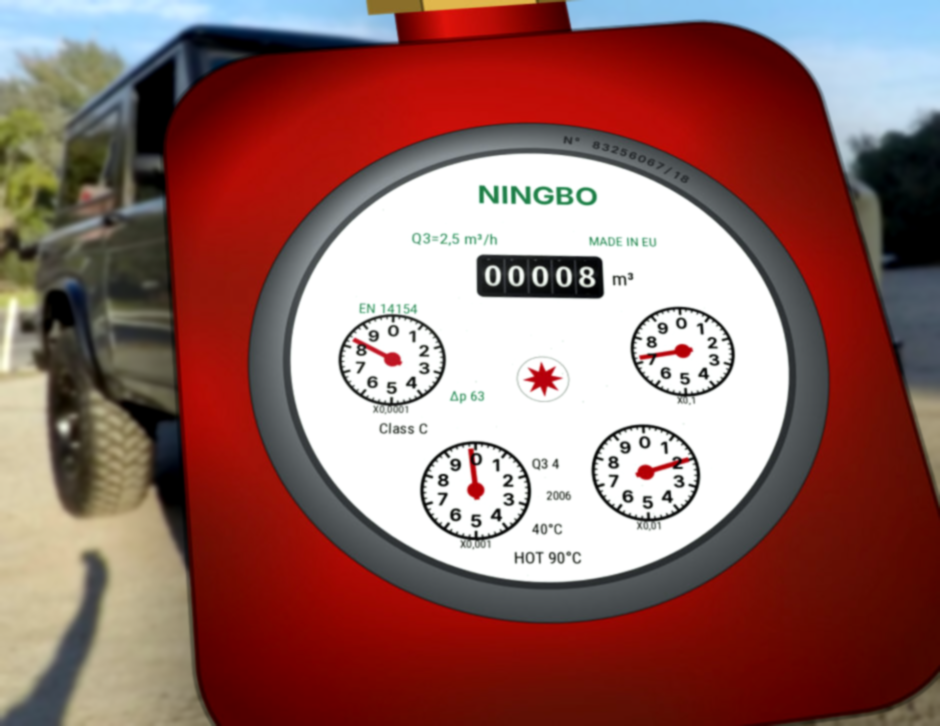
8.7198 (m³)
